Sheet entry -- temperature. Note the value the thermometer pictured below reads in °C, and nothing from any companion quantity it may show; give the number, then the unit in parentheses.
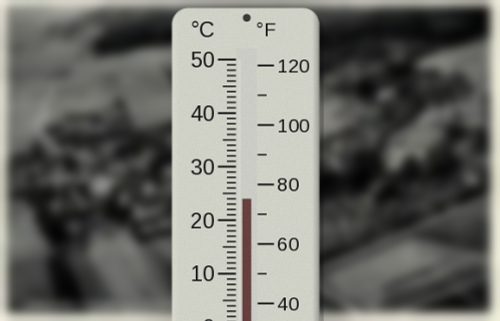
24 (°C)
